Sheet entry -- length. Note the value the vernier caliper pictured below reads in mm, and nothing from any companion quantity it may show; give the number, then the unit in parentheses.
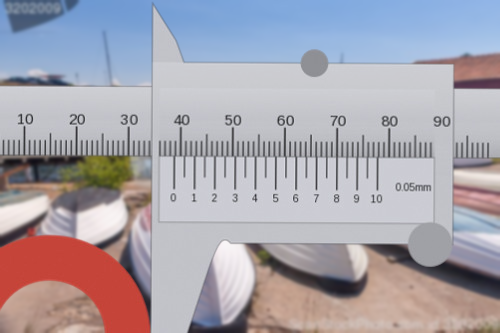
38.8 (mm)
